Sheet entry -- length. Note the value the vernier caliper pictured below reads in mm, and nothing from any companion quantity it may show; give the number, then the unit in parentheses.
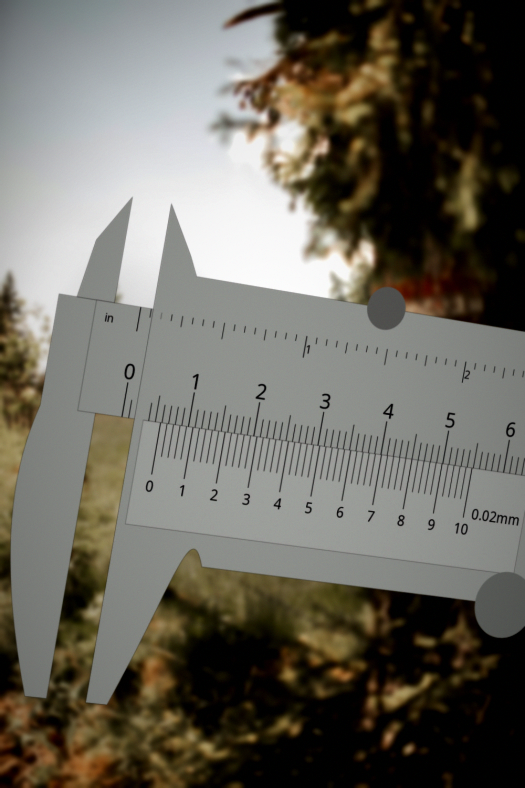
5.8 (mm)
